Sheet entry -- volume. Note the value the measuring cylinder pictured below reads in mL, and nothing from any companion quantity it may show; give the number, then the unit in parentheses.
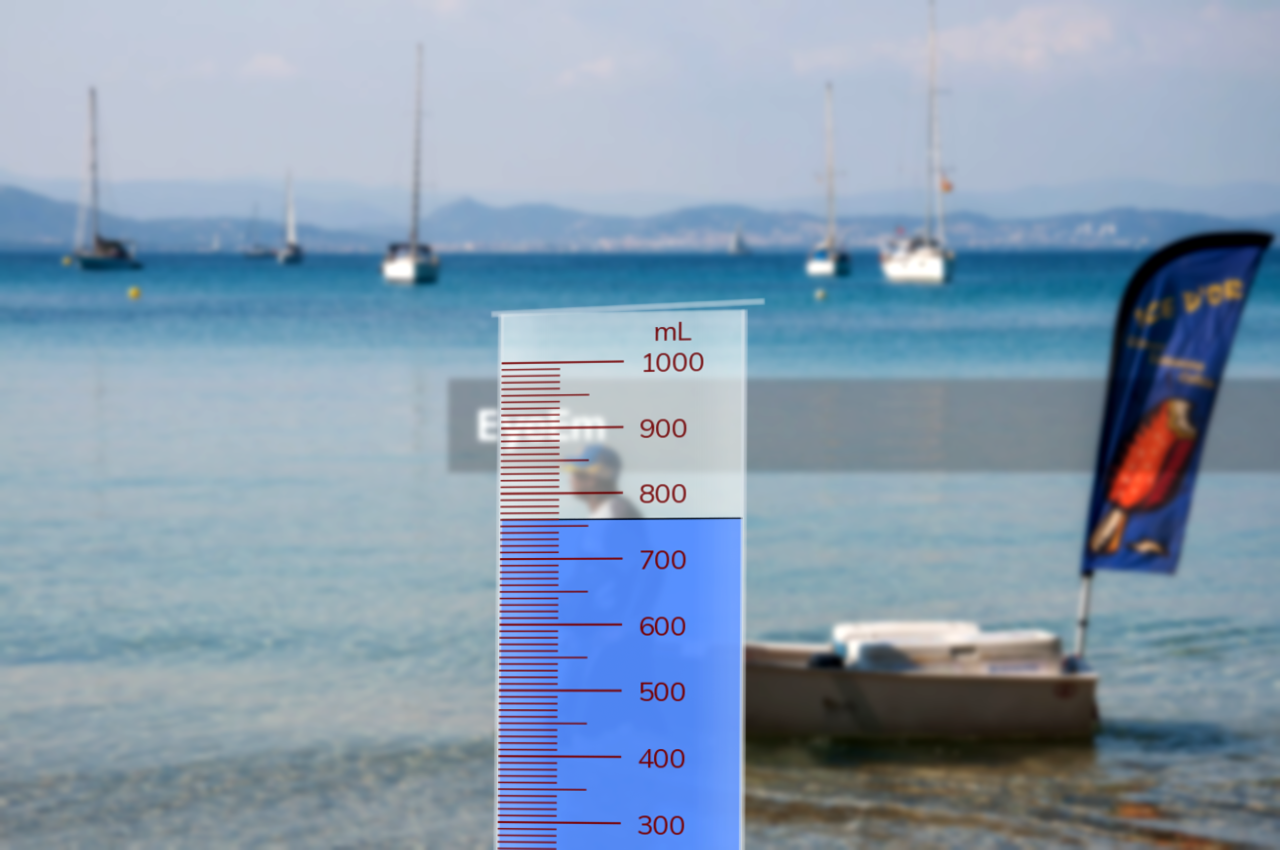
760 (mL)
